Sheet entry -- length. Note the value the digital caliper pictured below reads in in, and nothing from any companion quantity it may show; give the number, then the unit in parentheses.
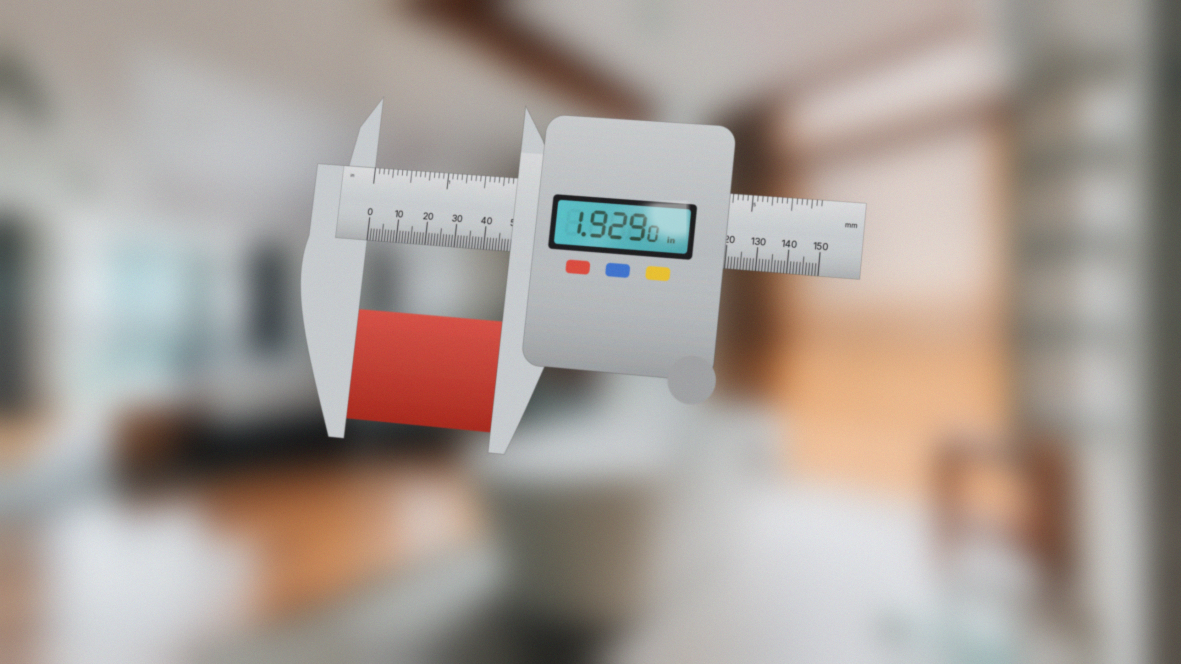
1.9290 (in)
